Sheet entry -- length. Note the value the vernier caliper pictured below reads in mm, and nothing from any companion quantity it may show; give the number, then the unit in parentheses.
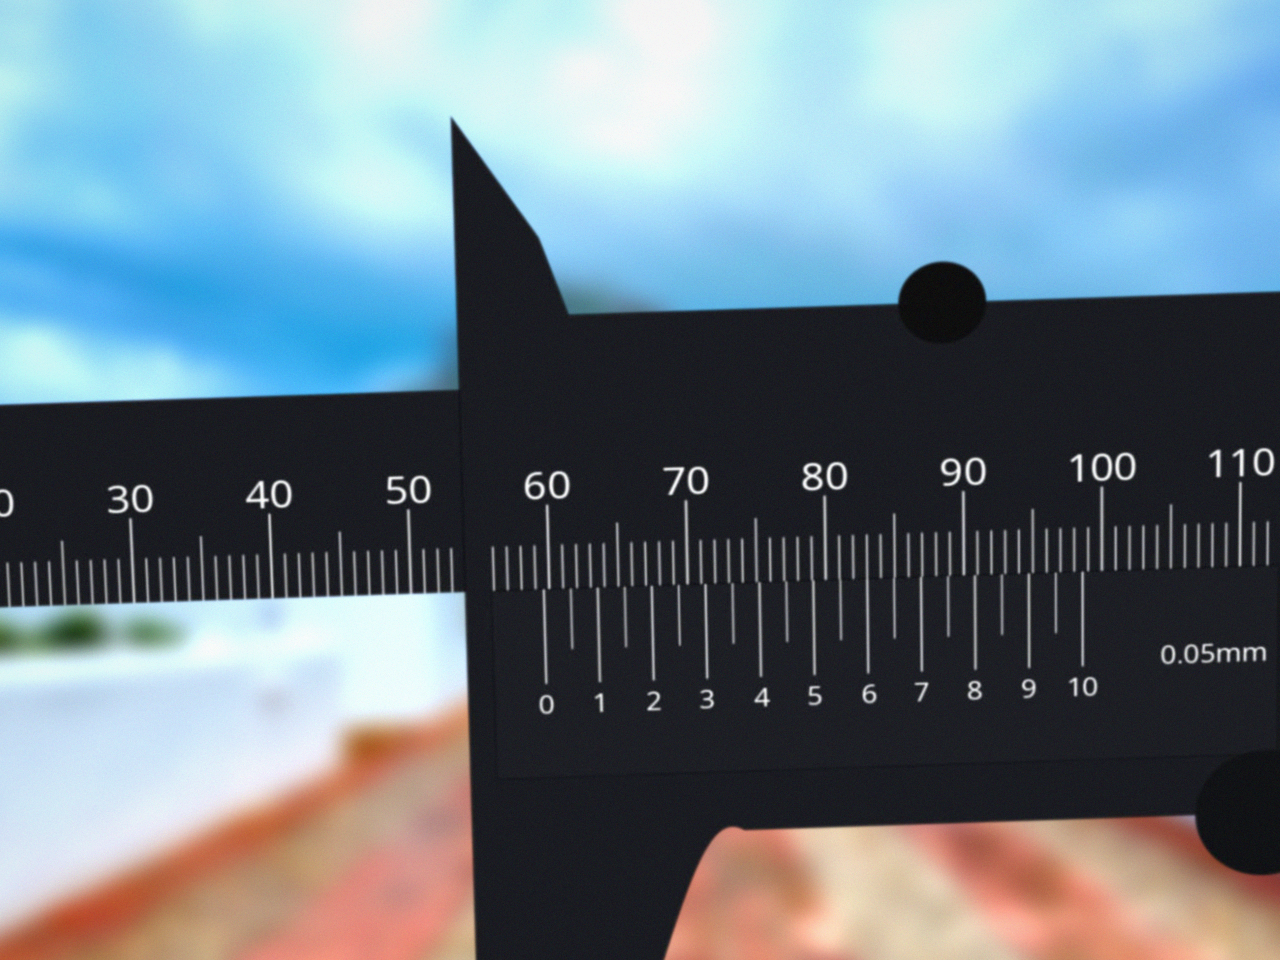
59.6 (mm)
